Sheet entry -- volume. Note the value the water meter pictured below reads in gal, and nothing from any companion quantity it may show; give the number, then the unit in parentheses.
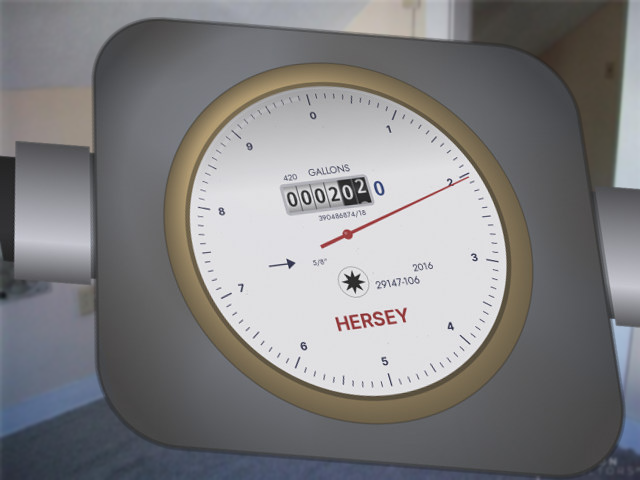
2022.0 (gal)
